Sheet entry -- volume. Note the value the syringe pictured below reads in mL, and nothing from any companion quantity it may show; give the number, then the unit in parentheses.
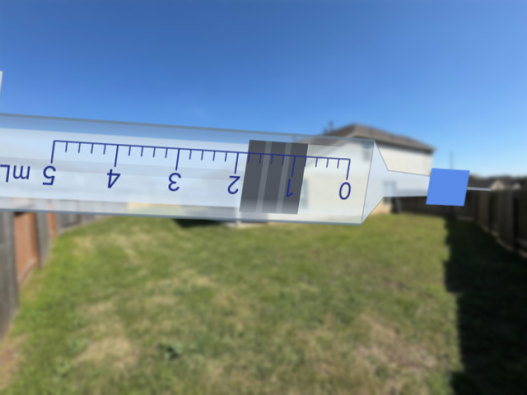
0.8 (mL)
